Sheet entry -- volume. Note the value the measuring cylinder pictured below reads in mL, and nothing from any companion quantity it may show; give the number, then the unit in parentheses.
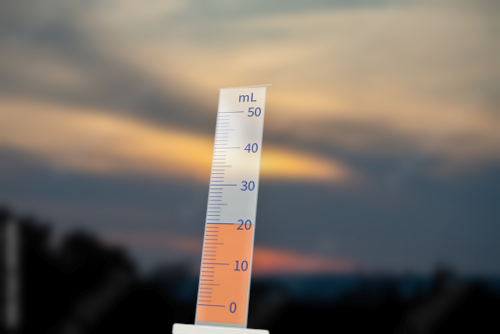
20 (mL)
